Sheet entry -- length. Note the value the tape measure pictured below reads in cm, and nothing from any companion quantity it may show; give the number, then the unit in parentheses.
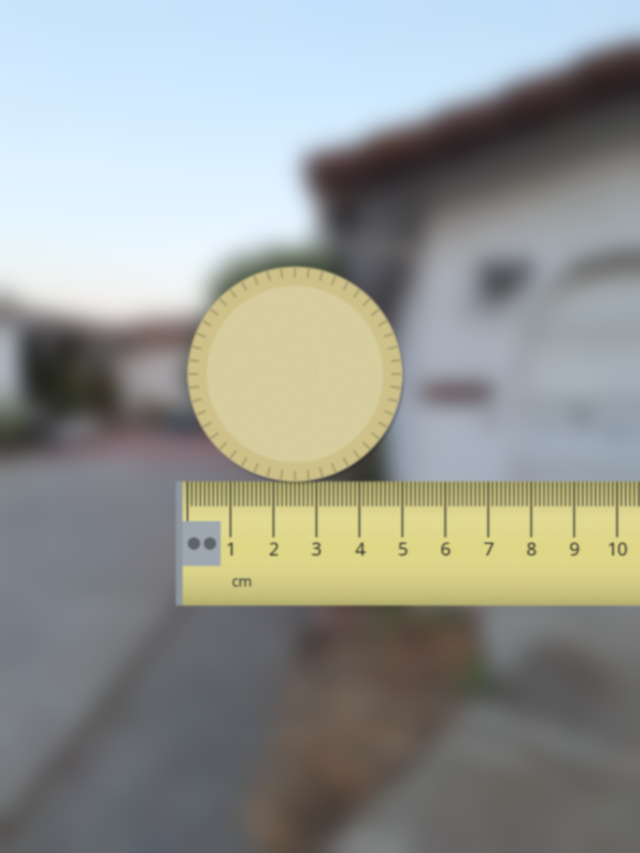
5 (cm)
